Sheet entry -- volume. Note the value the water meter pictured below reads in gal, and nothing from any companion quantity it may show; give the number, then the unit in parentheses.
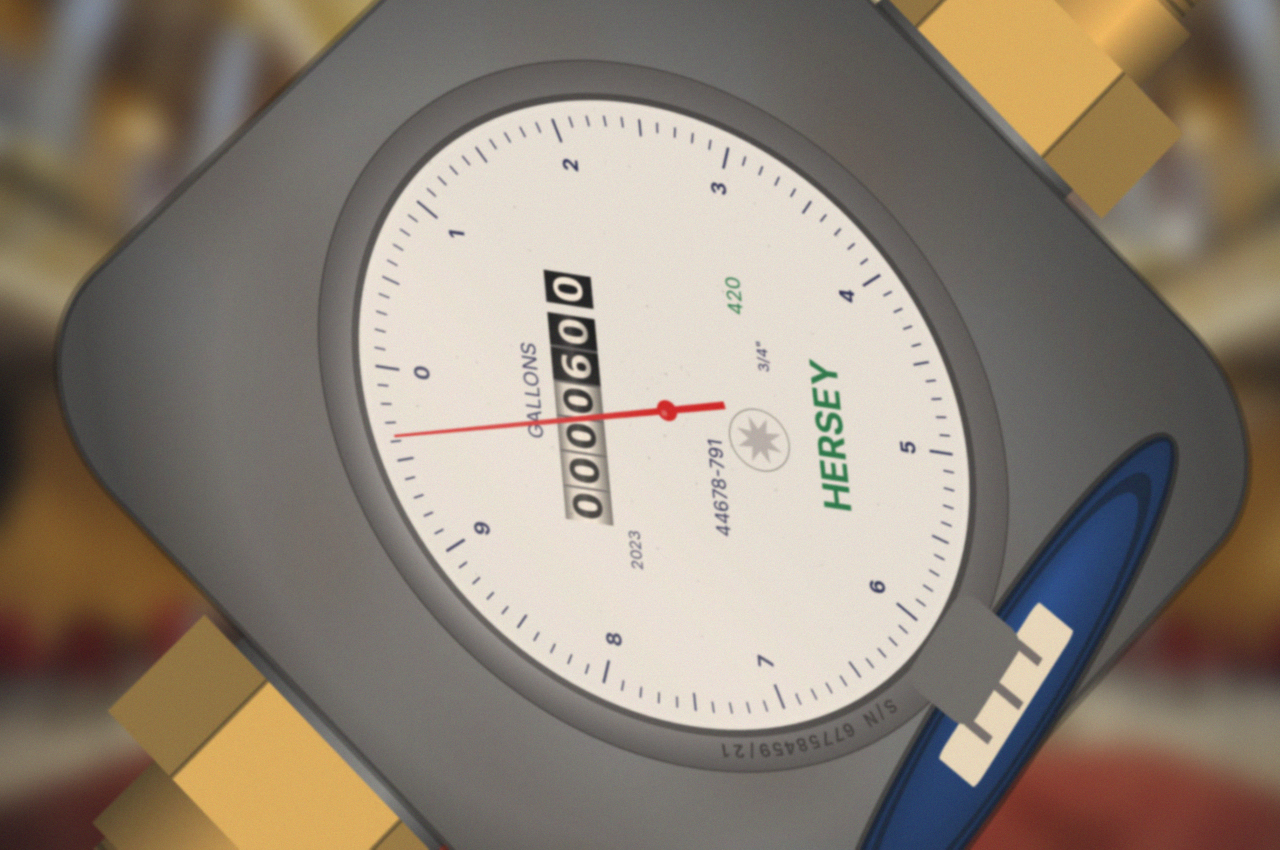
599.6 (gal)
